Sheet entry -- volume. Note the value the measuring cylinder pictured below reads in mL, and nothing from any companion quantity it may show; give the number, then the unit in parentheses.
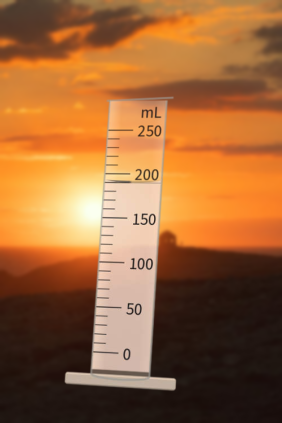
190 (mL)
